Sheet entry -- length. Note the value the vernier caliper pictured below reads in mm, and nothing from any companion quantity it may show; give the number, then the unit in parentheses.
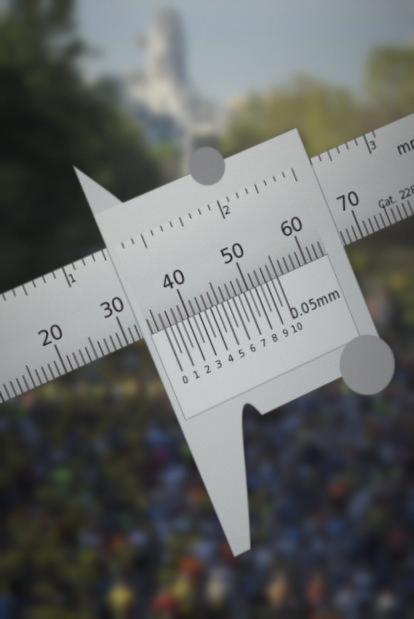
36.0 (mm)
